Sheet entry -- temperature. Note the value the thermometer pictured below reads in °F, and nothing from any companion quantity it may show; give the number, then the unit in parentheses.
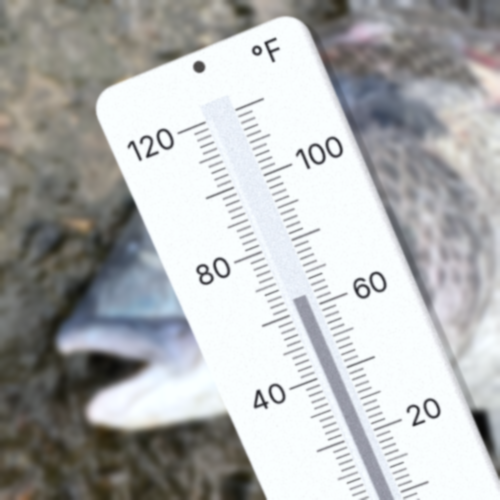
64 (°F)
